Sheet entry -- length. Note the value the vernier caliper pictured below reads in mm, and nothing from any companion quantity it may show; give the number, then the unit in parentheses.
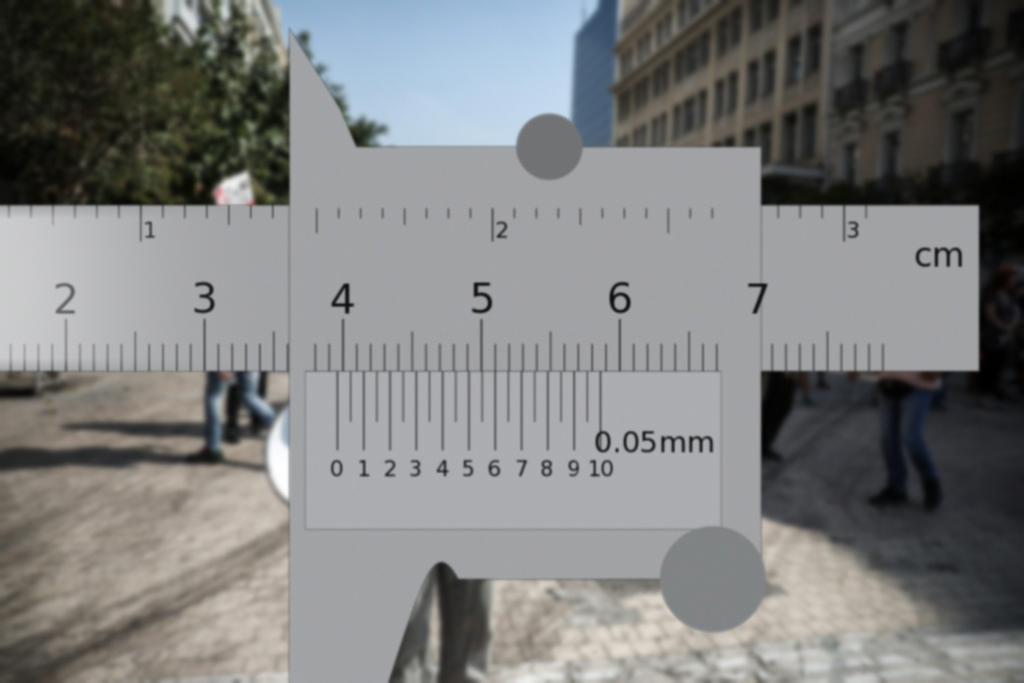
39.6 (mm)
